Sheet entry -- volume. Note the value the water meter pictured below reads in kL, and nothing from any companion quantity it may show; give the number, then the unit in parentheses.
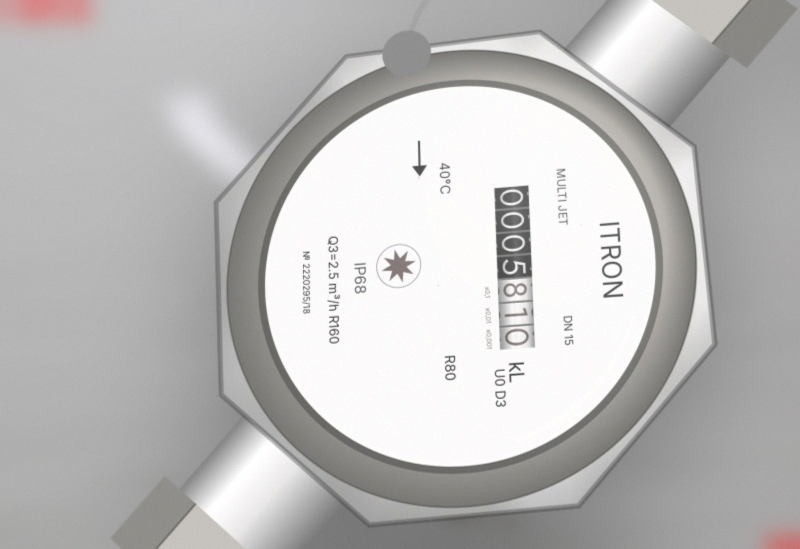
5.810 (kL)
